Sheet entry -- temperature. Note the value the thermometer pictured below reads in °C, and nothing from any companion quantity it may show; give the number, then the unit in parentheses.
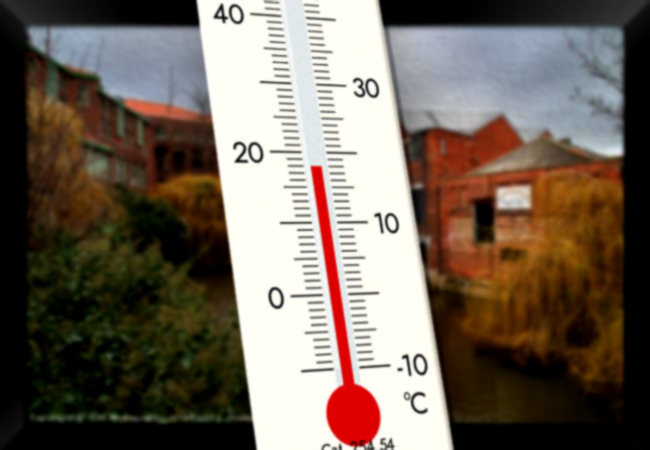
18 (°C)
